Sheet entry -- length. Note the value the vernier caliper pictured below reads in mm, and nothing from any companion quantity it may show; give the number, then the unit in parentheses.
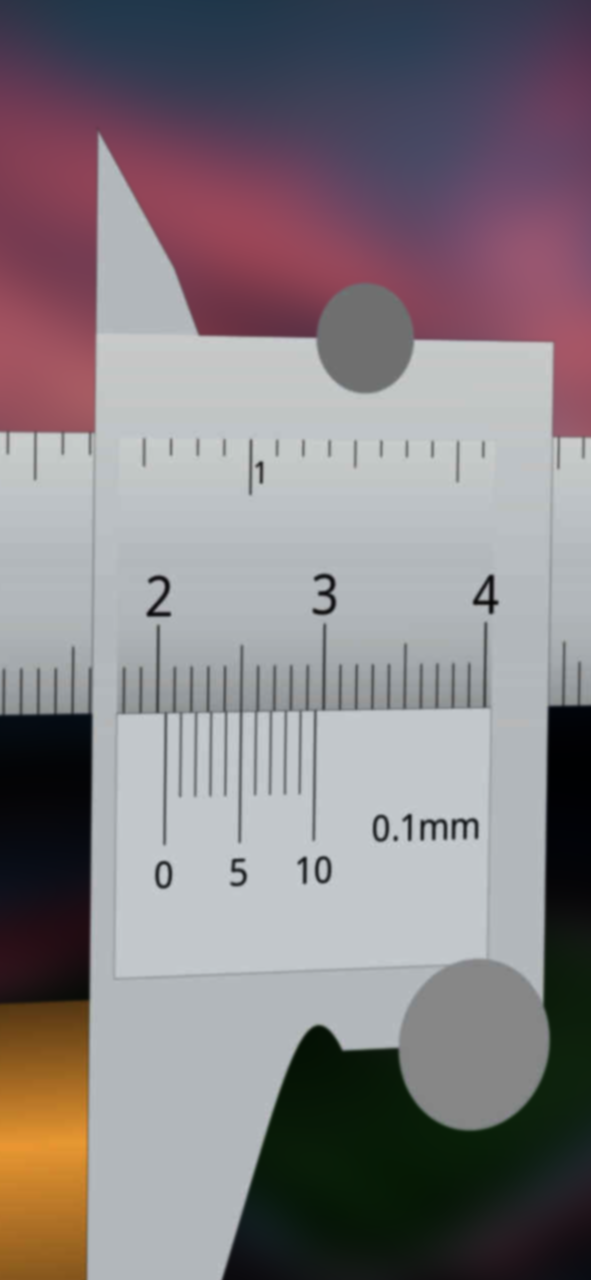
20.5 (mm)
